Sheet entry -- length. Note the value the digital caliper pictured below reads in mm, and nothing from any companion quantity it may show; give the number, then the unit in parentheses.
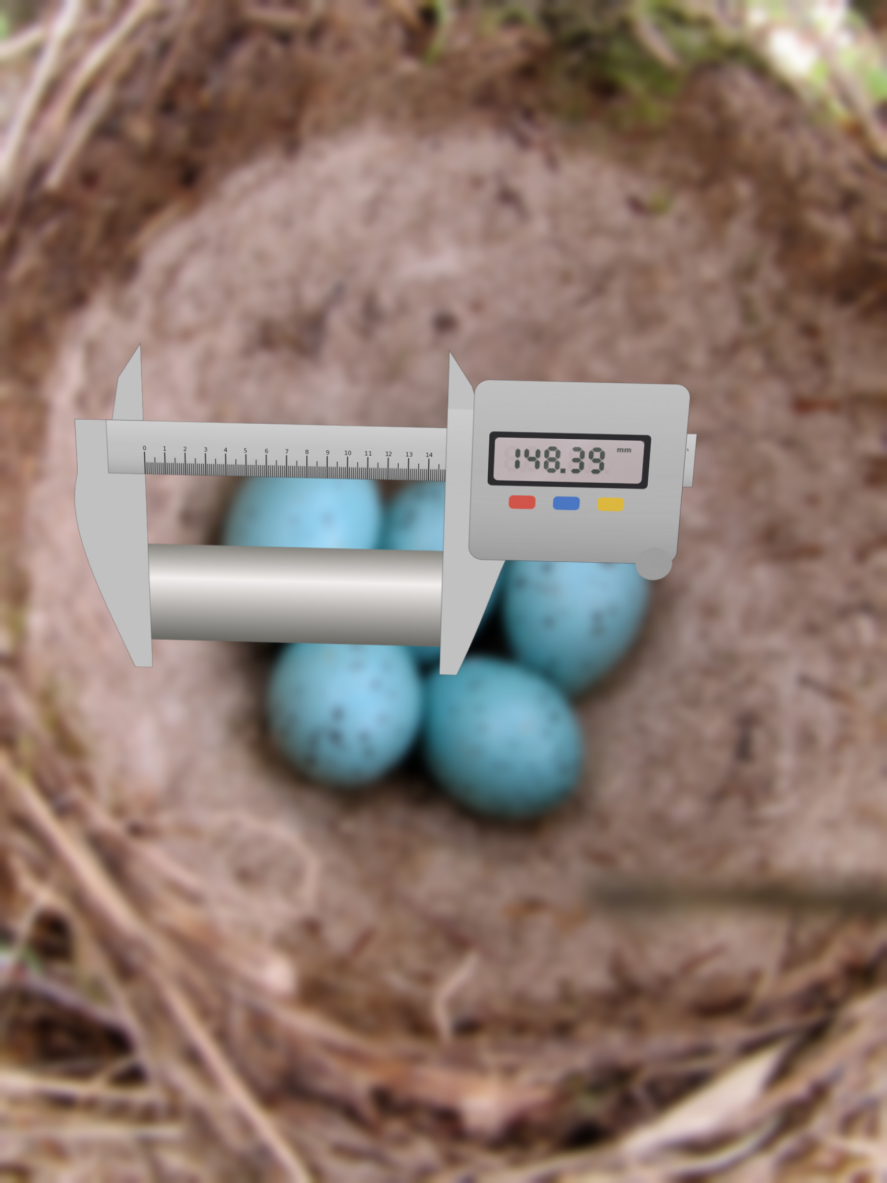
148.39 (mm)
